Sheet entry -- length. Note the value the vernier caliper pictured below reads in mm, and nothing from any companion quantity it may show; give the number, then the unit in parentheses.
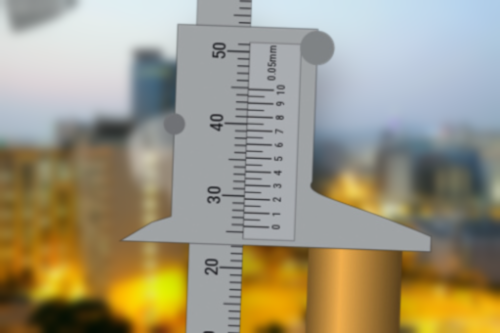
25.8 (mm)
